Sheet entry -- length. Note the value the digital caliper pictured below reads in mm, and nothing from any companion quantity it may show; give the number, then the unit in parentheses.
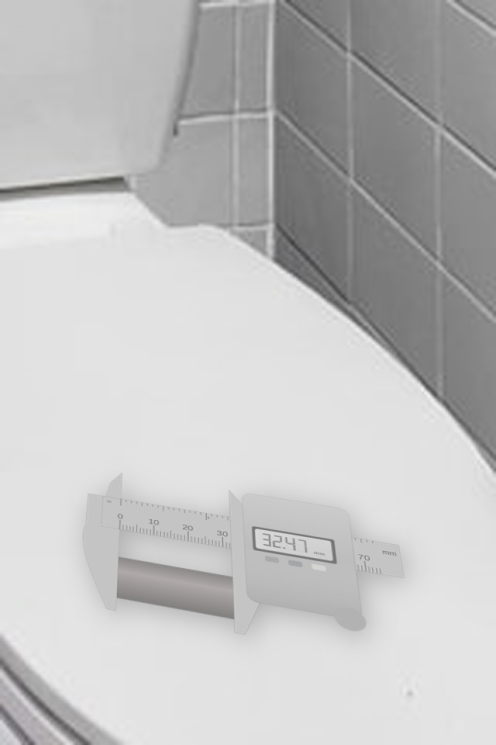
32.47 (mm)
